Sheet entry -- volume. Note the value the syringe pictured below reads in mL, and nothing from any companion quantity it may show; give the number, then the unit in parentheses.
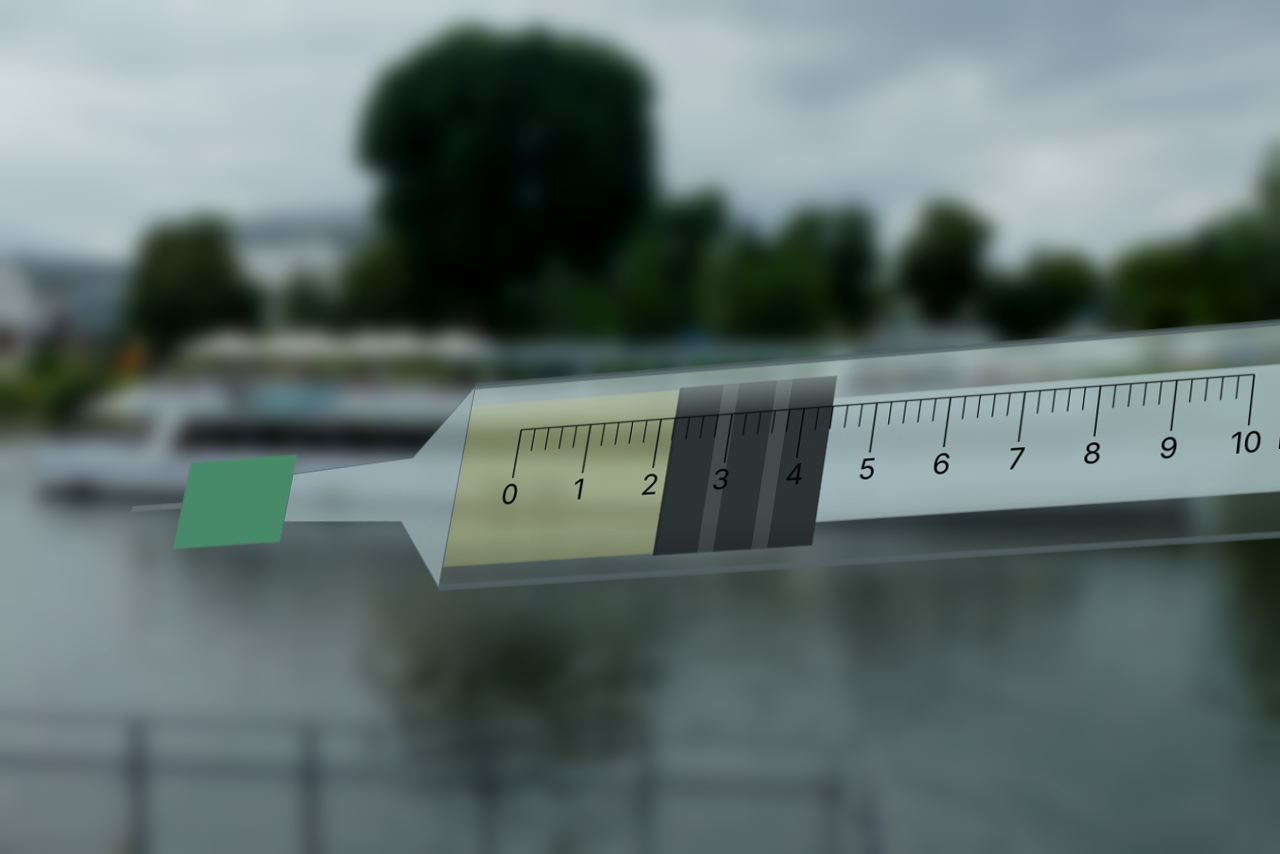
2.2 (mL)
